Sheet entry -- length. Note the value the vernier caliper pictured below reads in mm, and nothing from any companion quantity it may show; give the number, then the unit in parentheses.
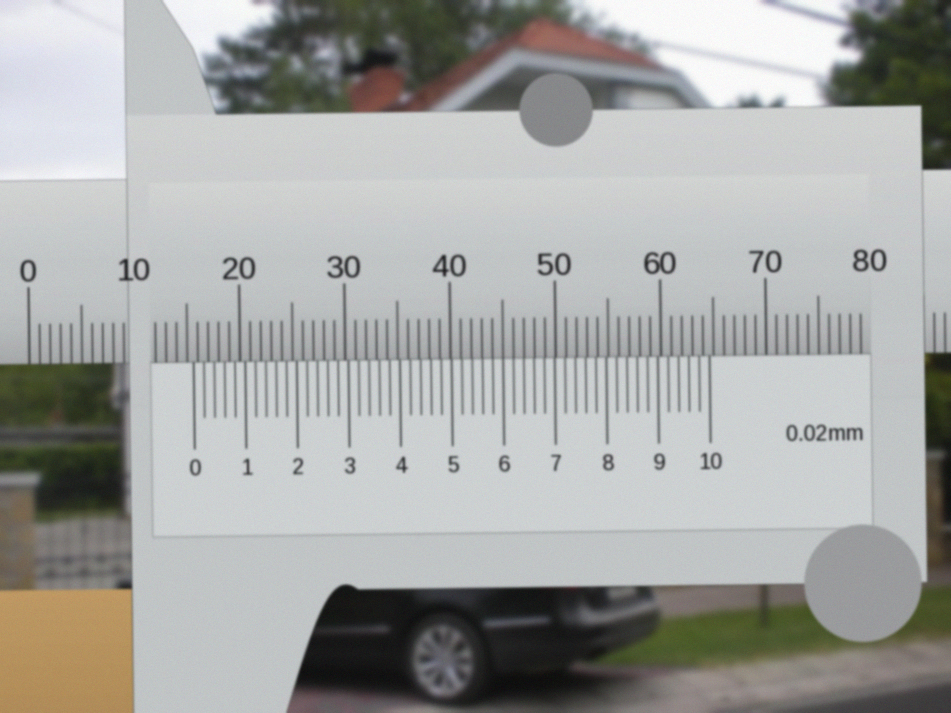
15.6 (mm)
